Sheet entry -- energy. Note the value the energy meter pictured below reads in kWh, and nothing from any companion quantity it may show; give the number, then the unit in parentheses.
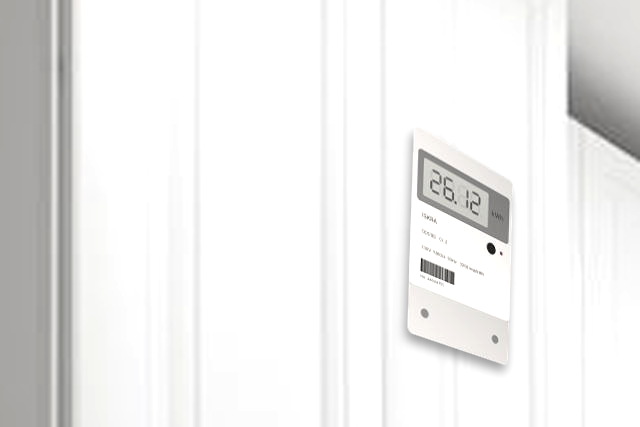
26.12 (kWh)
